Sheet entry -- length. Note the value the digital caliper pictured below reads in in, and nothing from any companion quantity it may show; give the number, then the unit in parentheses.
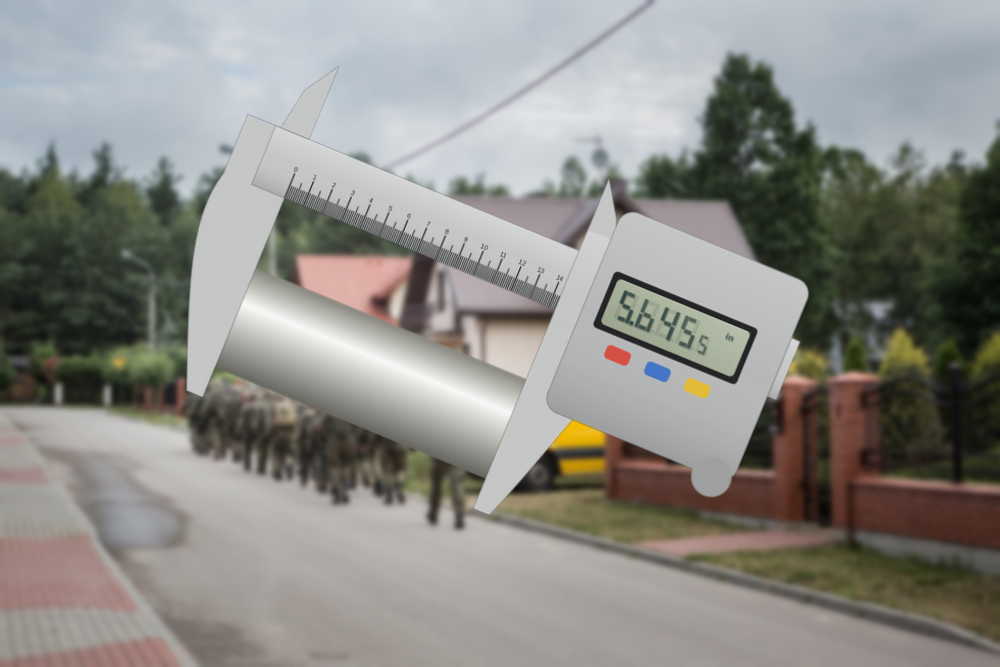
5.6455 (in)
